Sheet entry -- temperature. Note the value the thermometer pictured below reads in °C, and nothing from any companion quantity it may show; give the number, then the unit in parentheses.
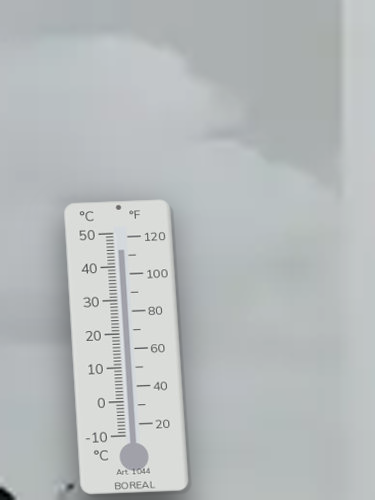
45 (°C)
